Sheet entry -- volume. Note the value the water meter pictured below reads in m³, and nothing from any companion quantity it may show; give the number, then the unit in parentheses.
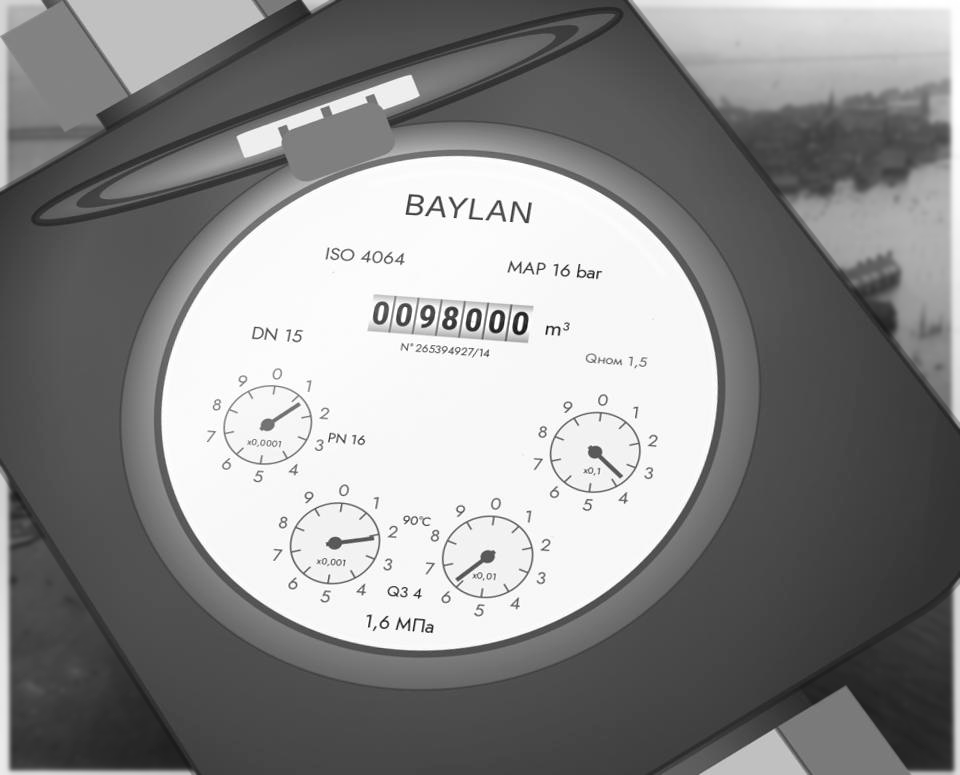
98000.3621 (m³)
